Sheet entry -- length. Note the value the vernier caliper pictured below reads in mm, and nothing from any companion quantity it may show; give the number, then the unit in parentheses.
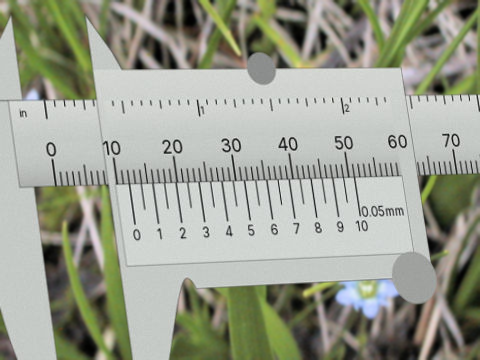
12.0 (mm)
